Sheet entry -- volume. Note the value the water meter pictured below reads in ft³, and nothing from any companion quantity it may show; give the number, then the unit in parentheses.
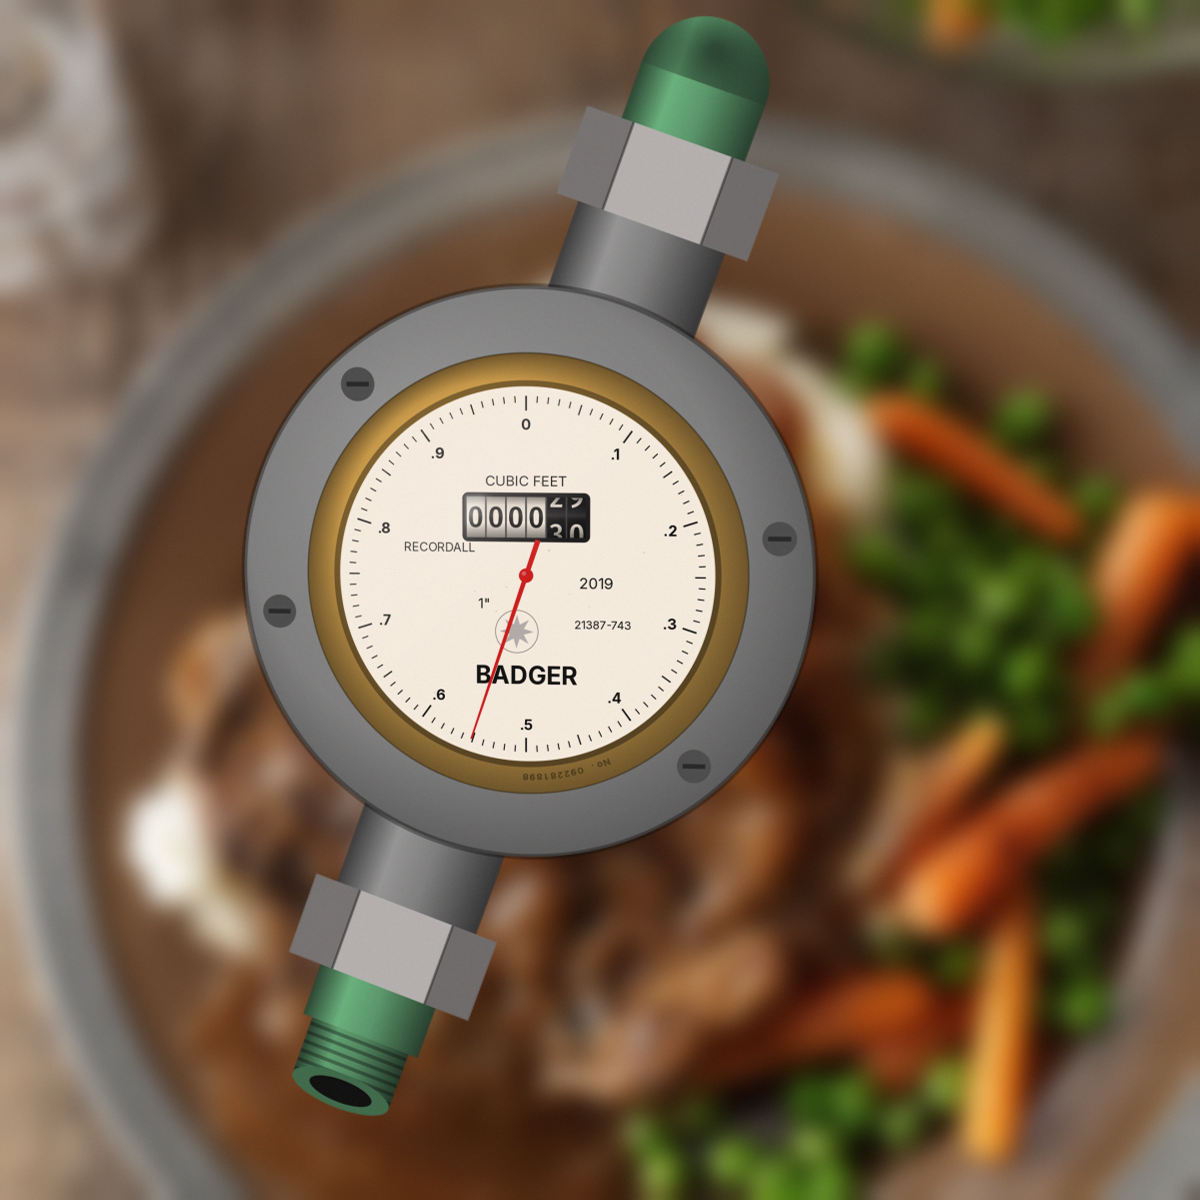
29.55 (ft³)
